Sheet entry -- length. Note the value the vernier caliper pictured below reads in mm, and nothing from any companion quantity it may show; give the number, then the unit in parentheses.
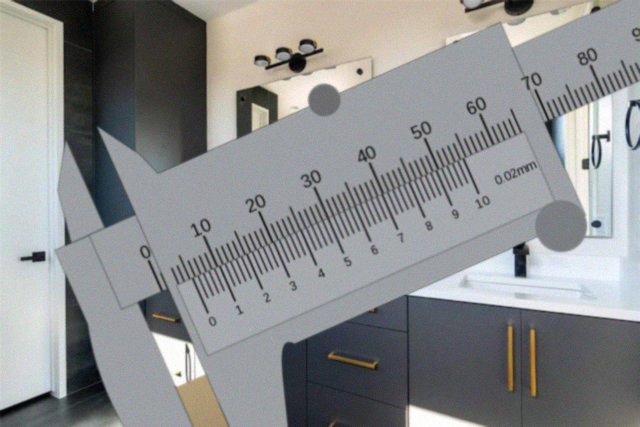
5.5 (mm)
